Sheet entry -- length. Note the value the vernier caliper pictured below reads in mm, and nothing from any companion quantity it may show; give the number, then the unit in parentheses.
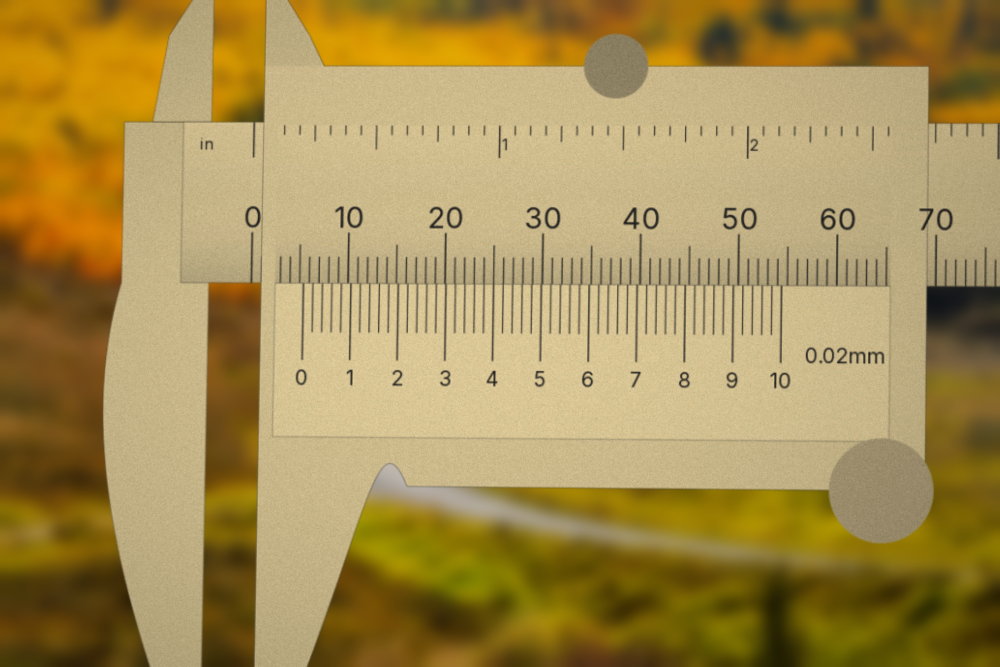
5.4 (mm)
